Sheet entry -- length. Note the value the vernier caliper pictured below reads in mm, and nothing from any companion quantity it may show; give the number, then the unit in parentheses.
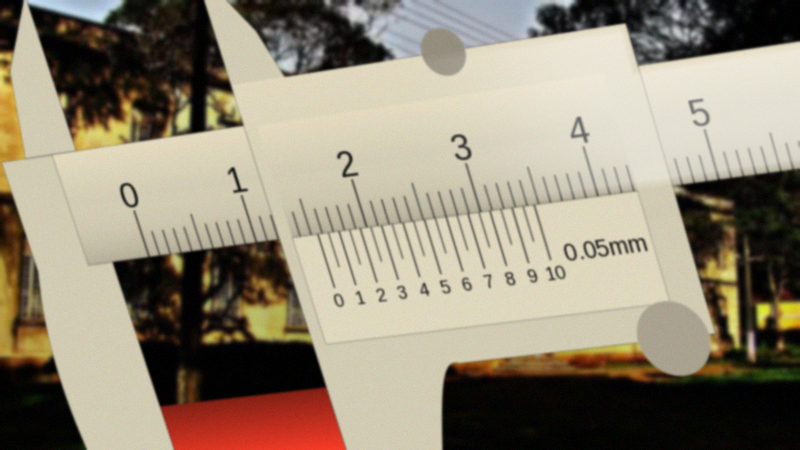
15.6 (mm)
